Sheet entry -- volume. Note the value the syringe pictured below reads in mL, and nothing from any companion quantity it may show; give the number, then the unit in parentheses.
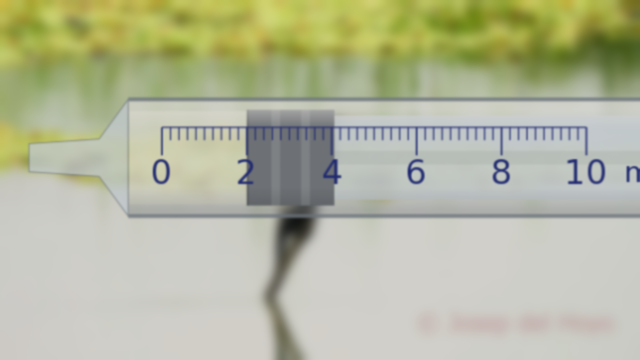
2 (mL)
